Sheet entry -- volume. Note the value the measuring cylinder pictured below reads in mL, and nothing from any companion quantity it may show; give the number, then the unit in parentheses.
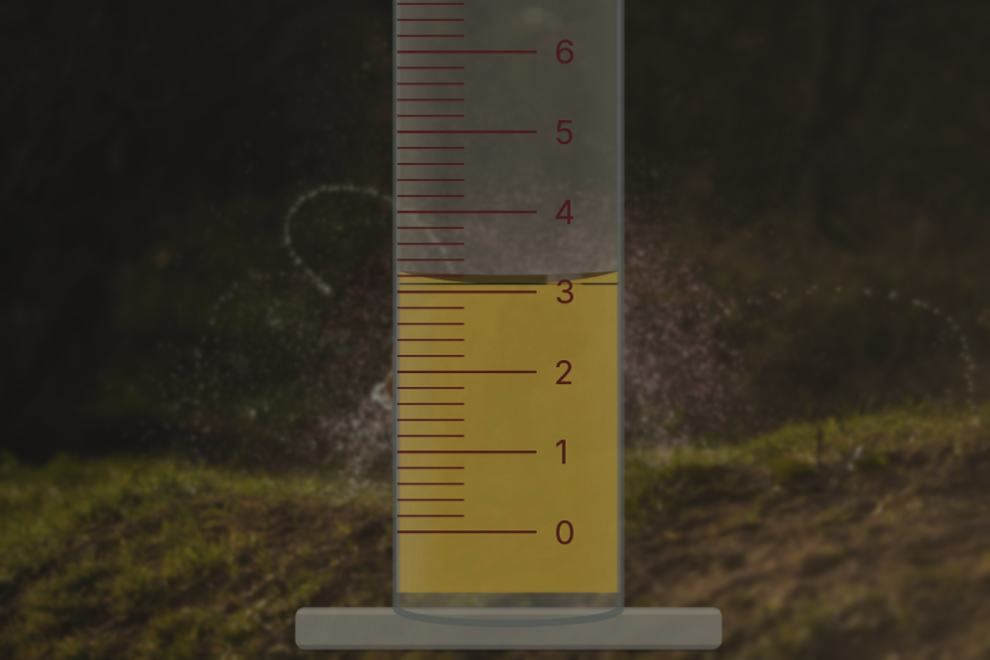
3.1 (mL)
